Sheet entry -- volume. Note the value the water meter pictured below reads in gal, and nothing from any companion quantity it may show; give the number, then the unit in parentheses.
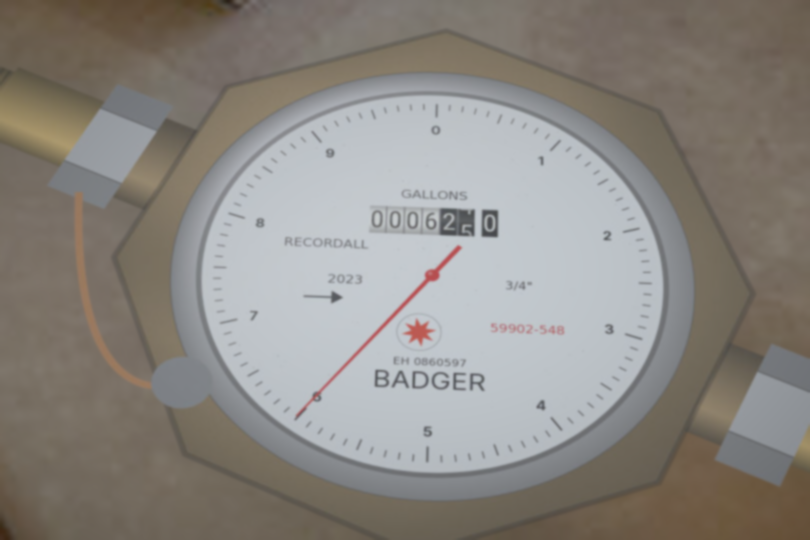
6246.0 (gal)
